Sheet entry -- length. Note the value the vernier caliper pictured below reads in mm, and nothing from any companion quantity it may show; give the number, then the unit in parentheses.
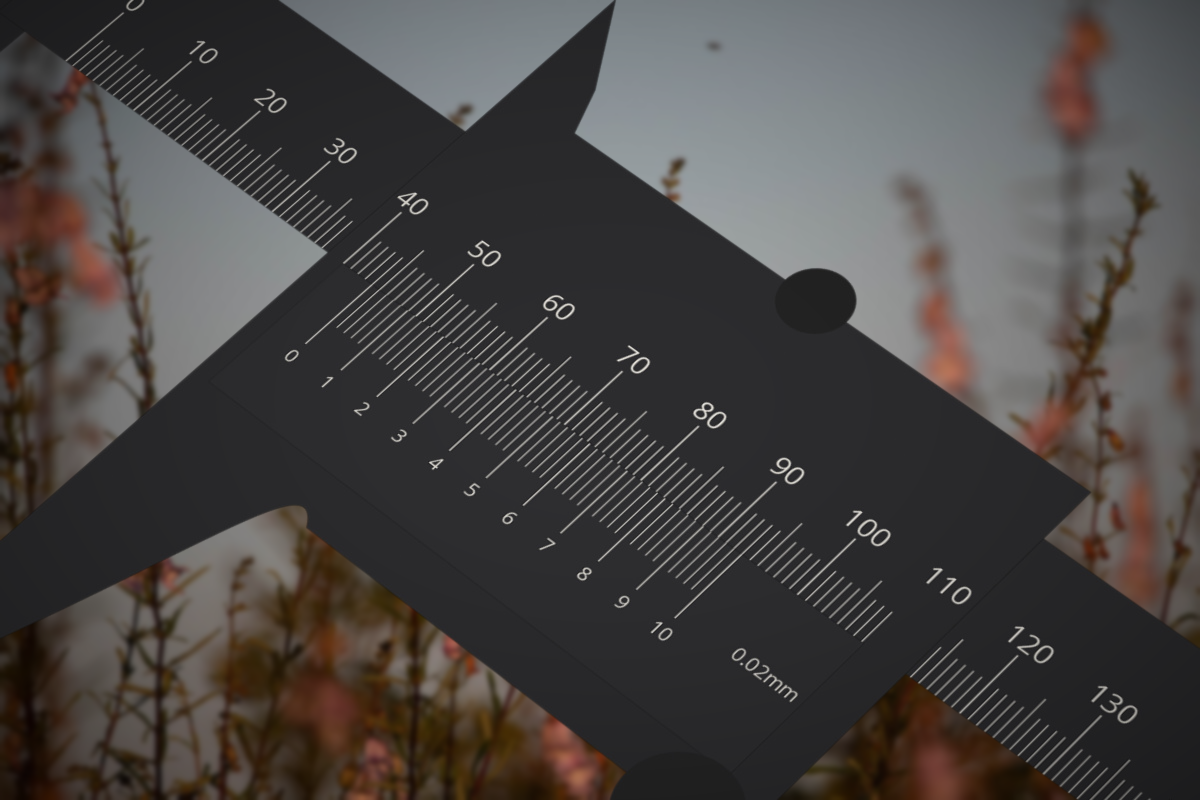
44.0 (mm)
